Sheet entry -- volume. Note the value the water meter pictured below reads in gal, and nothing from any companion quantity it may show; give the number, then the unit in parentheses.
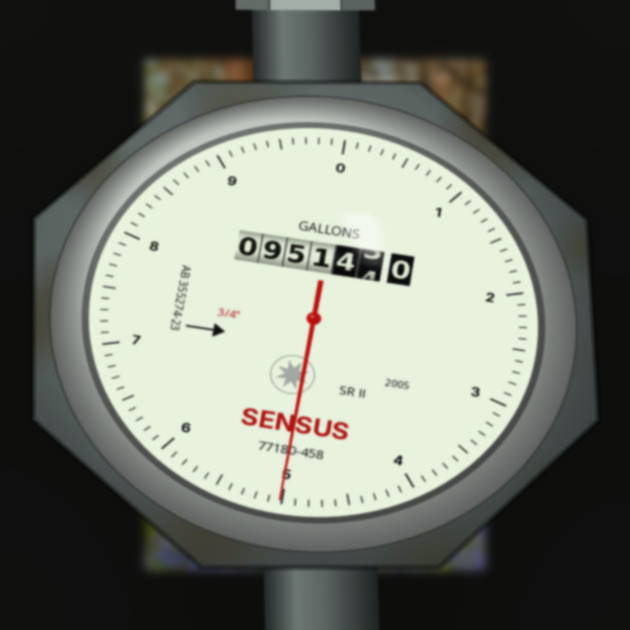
951435.0 (gal)
